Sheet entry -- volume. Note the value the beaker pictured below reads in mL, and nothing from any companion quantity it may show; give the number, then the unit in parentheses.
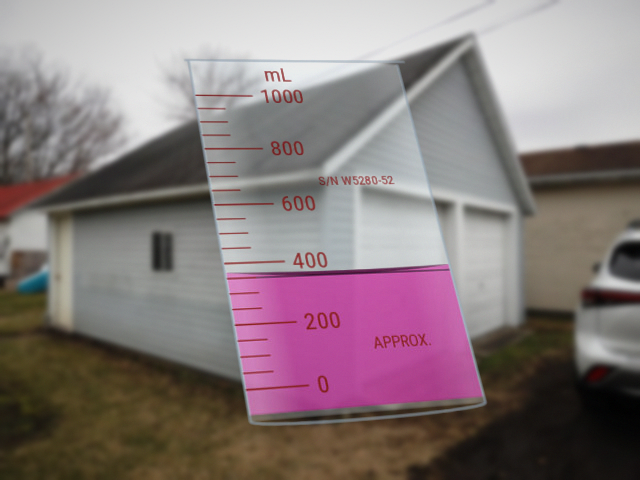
350 (mL)
